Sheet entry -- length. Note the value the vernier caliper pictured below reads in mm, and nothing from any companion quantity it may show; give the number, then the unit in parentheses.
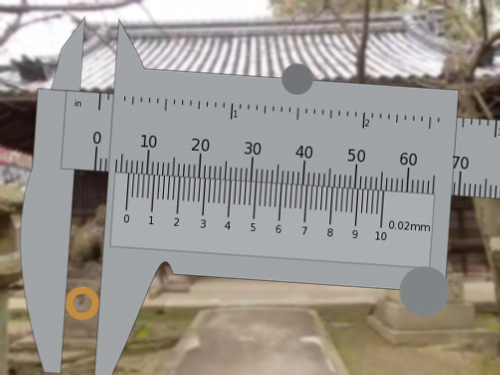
6.5 (mm)
